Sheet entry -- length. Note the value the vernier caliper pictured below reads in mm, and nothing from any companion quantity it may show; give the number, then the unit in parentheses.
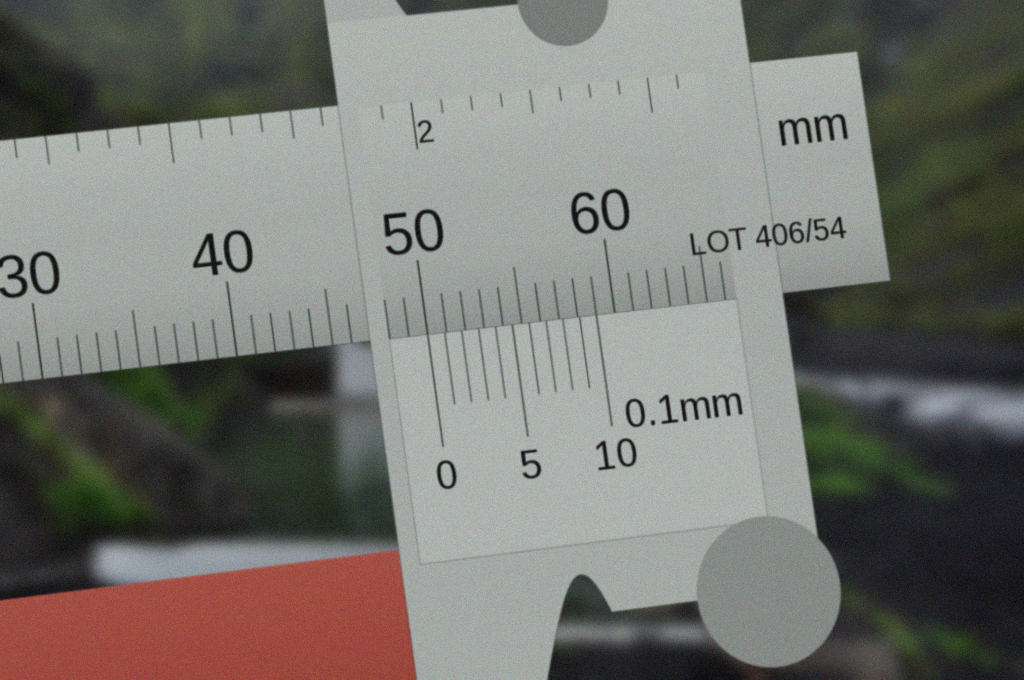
50.0 (mm)
